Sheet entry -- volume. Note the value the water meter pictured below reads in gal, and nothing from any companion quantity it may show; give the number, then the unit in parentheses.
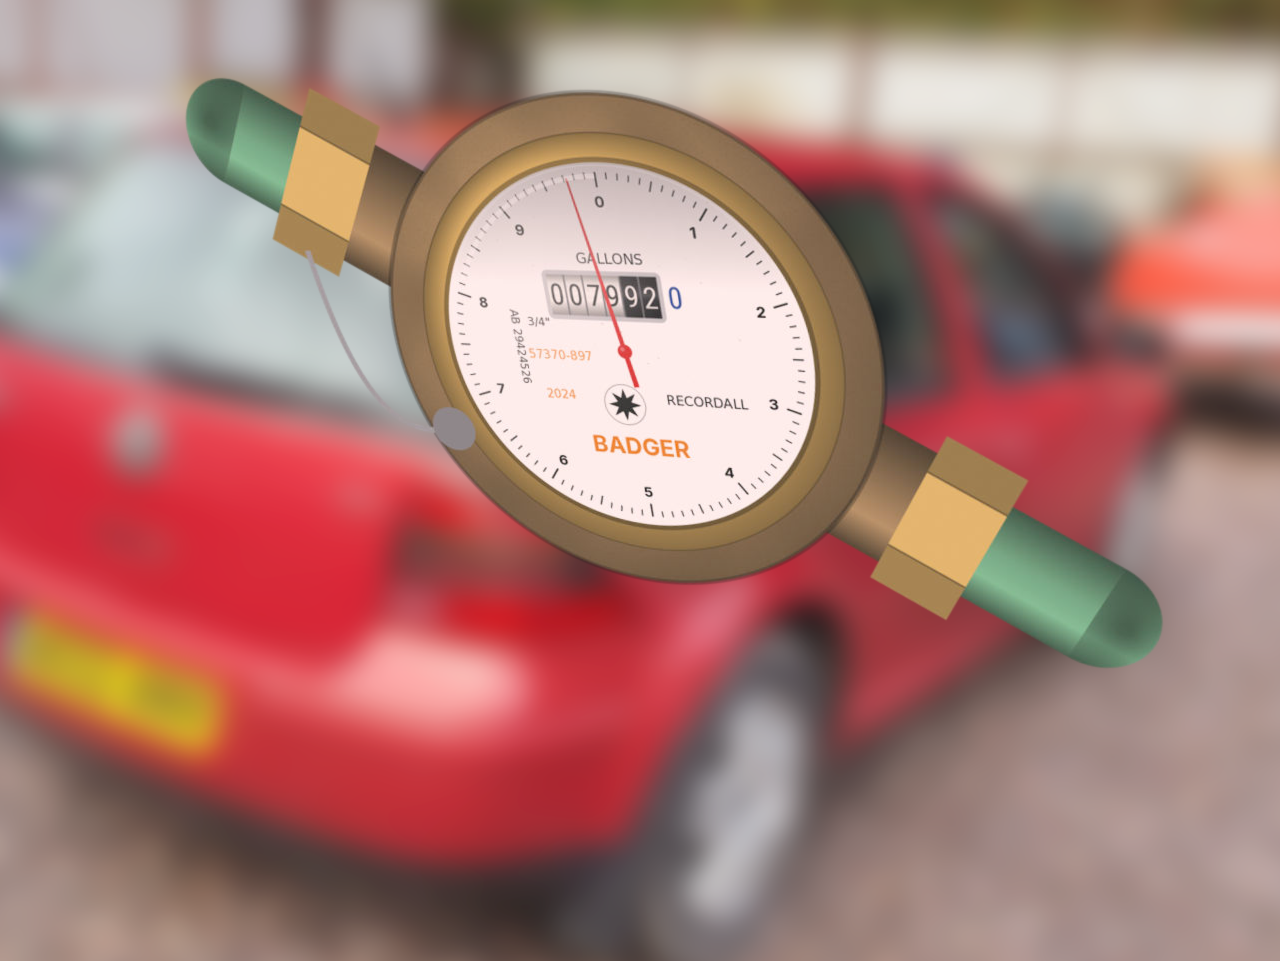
79919.7 (gal)
